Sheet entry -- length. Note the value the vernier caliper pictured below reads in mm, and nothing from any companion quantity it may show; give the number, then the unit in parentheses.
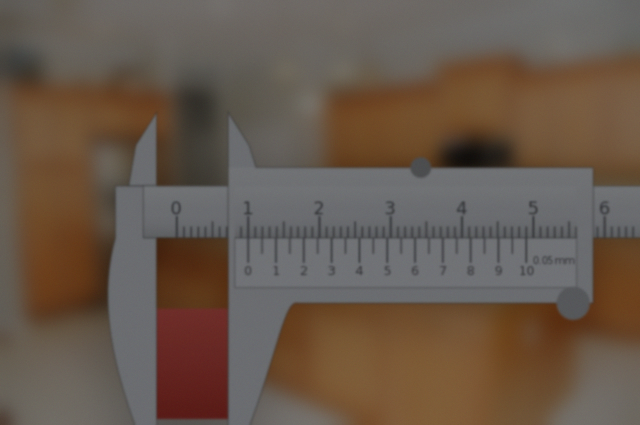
10.0 (mm)
